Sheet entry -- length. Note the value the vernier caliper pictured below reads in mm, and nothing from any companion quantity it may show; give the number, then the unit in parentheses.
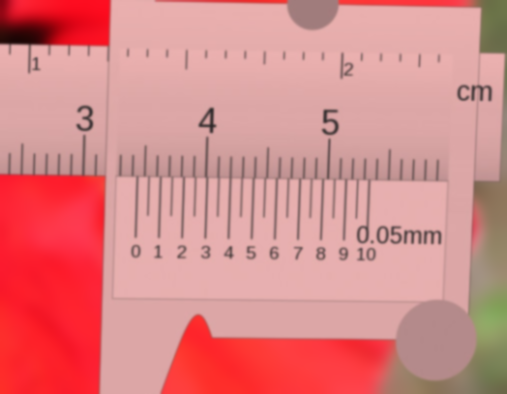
34.4 (mm)
